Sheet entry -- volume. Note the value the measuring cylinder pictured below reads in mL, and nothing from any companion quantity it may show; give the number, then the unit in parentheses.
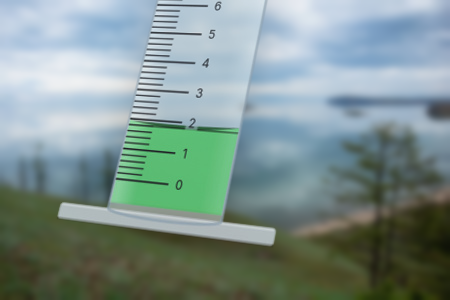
1.8 (mL)
